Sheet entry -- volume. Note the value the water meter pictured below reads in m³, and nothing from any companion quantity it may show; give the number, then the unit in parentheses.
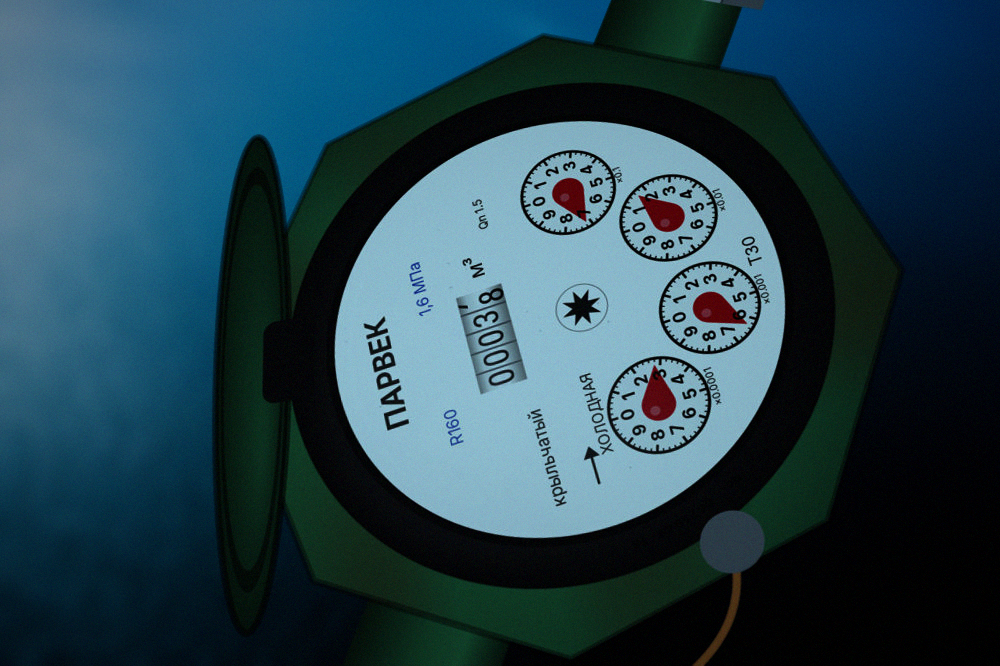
37.7162 (m³)
